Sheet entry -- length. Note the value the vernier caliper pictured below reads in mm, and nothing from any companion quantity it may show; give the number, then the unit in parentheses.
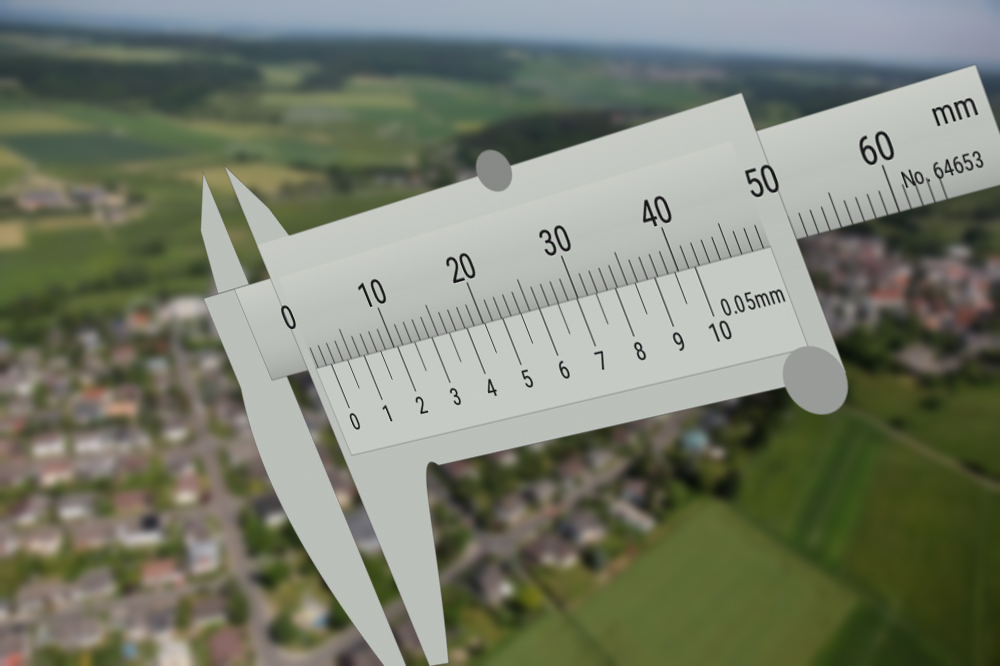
2.6 (mm)
